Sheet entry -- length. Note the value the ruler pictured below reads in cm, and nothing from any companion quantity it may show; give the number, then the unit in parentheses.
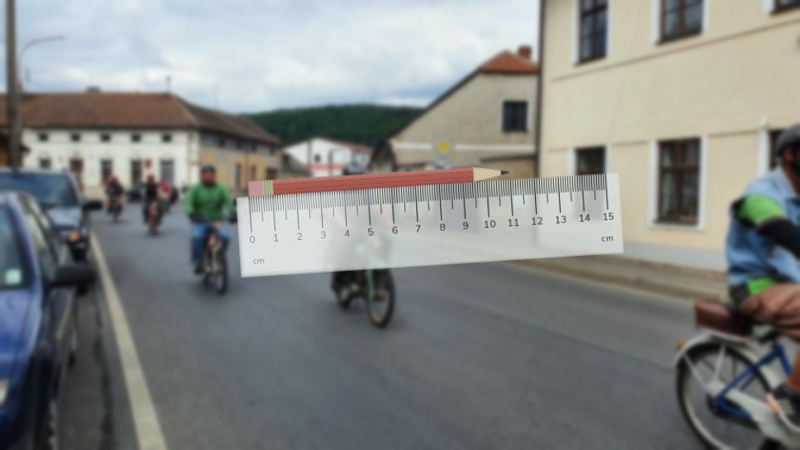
11 (cm)
